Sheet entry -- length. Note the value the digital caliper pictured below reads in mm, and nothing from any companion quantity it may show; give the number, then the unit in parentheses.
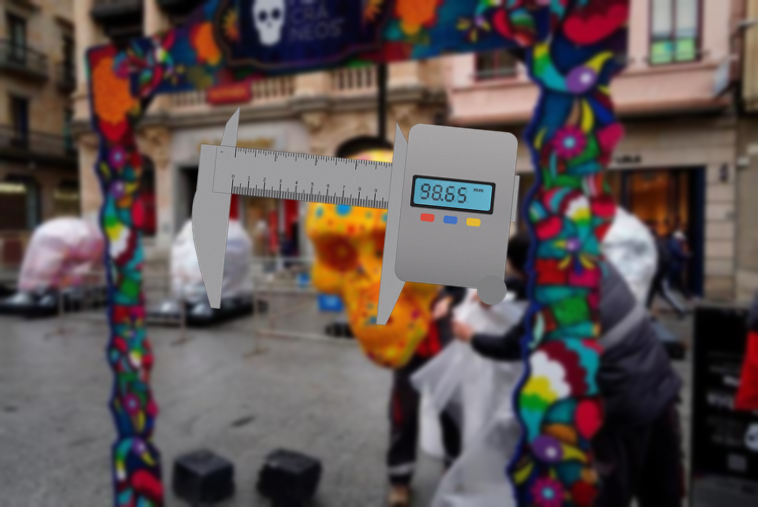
98.65 (mm)
